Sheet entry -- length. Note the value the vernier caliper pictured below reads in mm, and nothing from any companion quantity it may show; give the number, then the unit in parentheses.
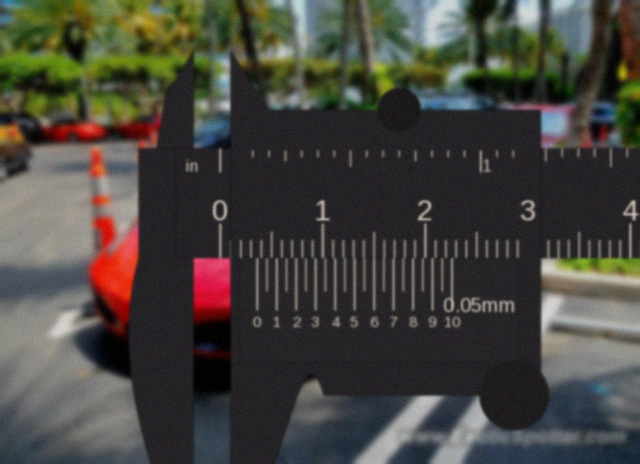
3.6 (mm)
